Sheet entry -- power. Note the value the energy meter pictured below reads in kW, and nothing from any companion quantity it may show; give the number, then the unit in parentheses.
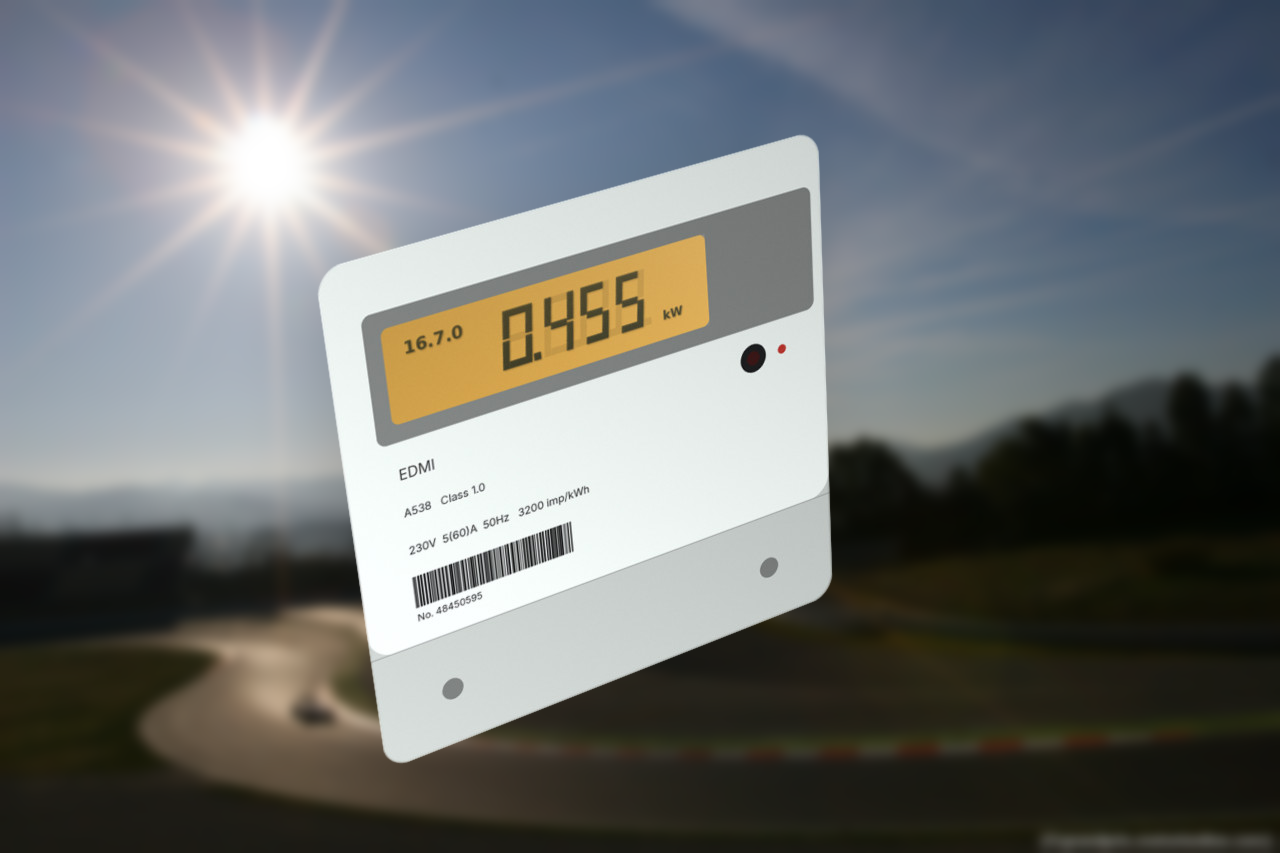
0.455 (kW)
